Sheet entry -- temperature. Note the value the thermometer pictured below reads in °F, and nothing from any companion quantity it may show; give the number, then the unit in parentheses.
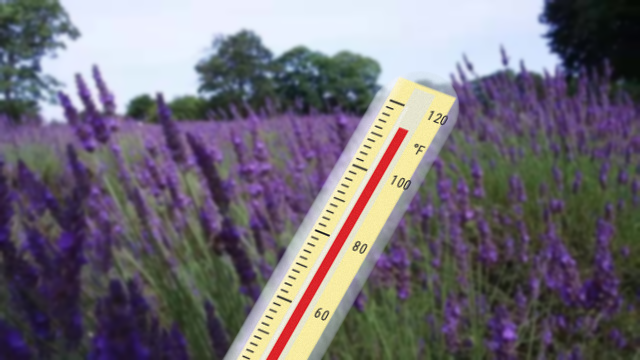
114 (°F)
